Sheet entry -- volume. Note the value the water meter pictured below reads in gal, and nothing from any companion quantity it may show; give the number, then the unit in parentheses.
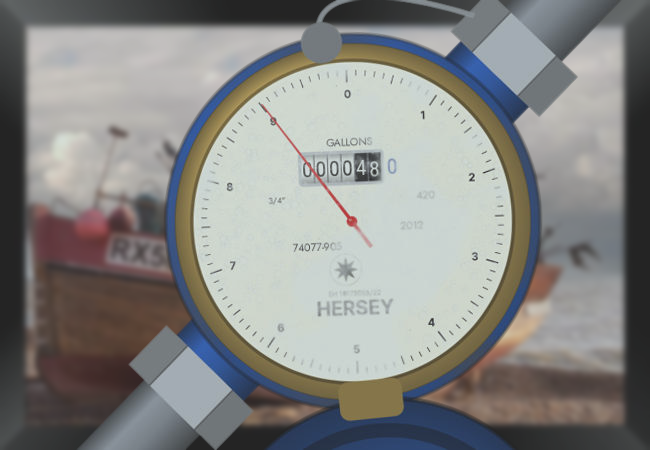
479.0 (gal)
